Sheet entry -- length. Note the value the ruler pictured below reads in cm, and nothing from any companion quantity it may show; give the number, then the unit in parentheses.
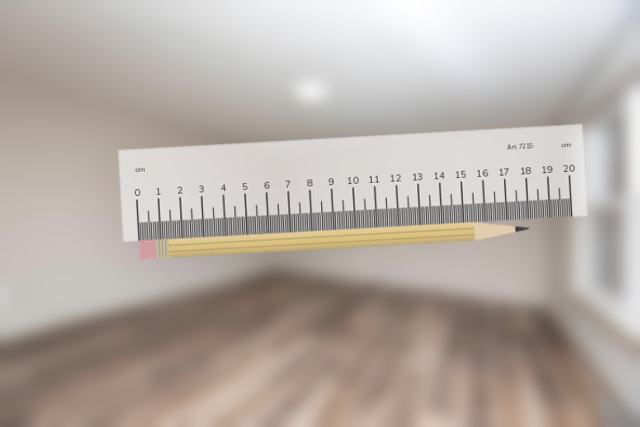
18 (cm)
